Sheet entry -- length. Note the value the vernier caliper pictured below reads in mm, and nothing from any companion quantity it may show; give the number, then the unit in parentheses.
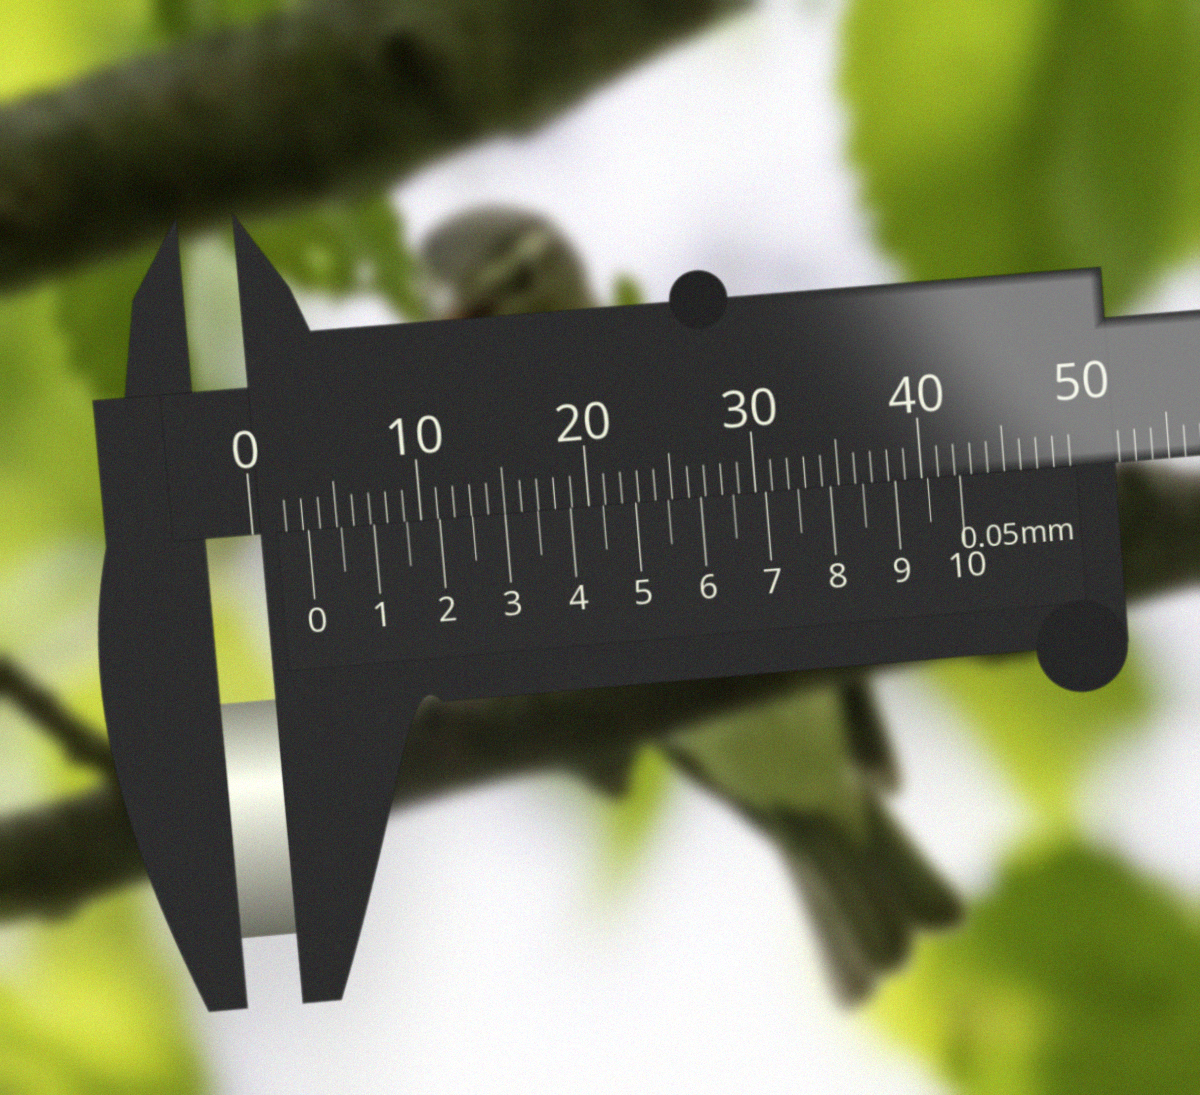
3.3 (mm)
